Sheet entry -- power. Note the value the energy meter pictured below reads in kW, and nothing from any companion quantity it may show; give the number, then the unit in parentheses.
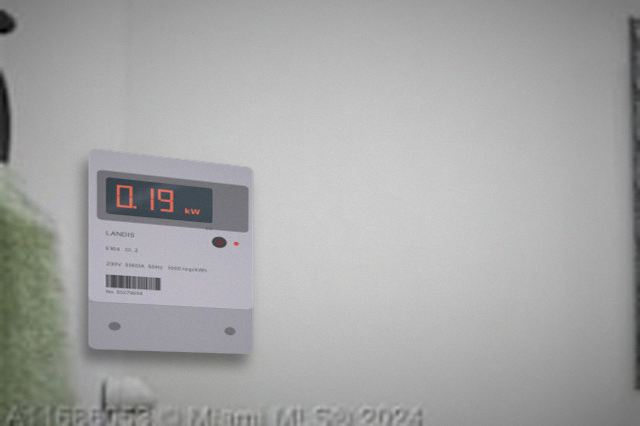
0.19 (kW)
